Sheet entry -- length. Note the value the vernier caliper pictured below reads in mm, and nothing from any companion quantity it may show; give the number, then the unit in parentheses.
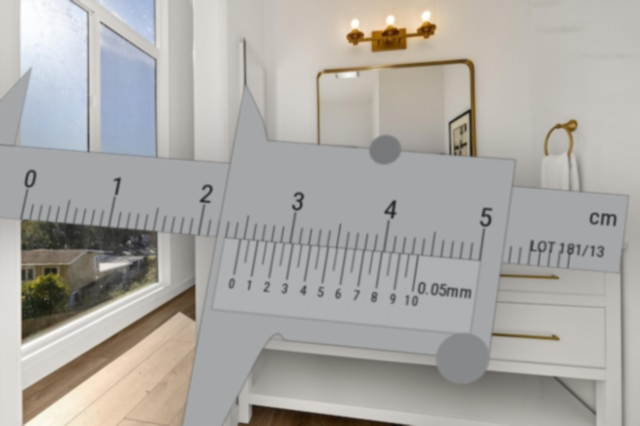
24.6 (mm)
